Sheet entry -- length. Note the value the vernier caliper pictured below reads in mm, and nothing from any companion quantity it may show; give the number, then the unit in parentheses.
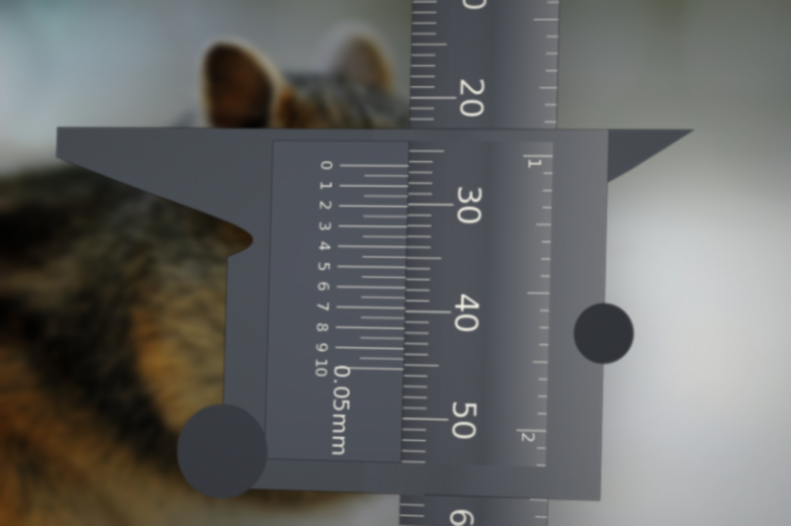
26.4 (mm)
